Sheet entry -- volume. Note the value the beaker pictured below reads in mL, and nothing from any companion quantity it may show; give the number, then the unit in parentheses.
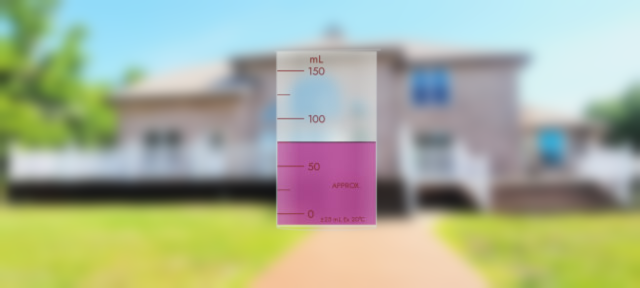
75 (mL)
